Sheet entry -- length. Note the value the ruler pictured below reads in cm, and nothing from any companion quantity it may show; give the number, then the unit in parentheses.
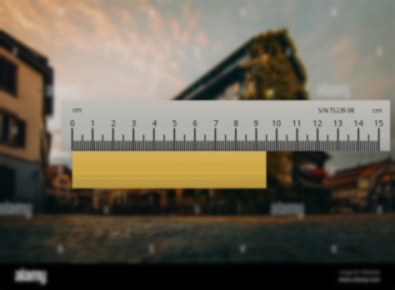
9.5 (cm)
